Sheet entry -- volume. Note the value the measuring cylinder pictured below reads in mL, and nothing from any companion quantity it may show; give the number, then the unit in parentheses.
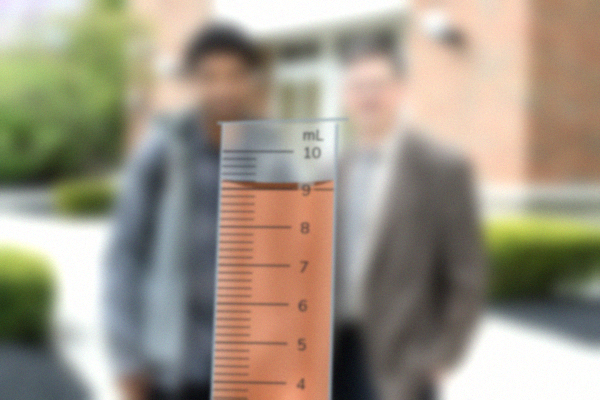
9 (mL)
